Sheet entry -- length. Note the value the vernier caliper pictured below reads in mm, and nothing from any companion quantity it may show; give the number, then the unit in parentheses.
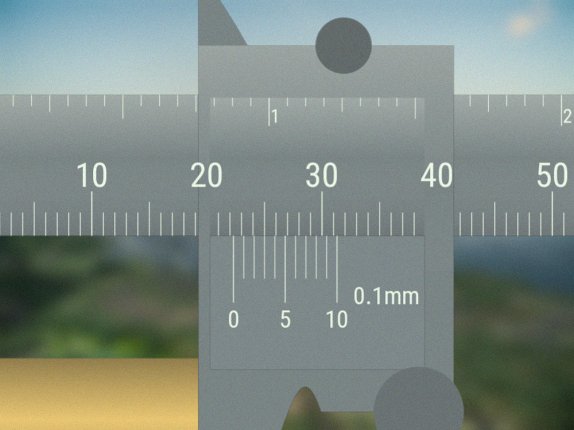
22.3 (mm)
